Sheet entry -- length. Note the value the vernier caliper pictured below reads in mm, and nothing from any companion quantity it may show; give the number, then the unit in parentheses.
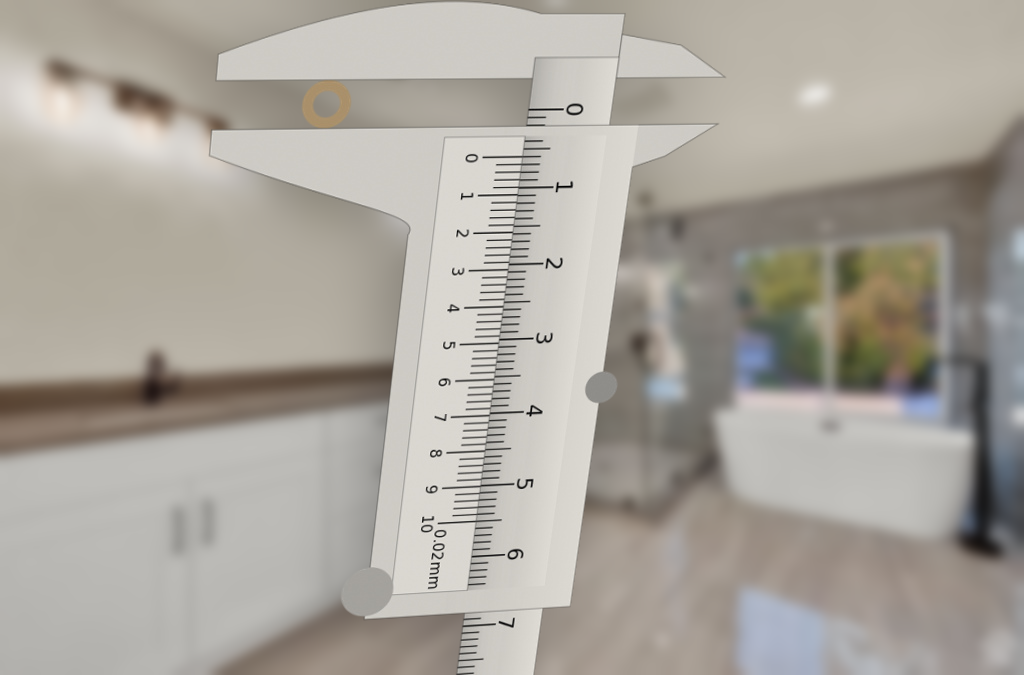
6.0 (mm)
